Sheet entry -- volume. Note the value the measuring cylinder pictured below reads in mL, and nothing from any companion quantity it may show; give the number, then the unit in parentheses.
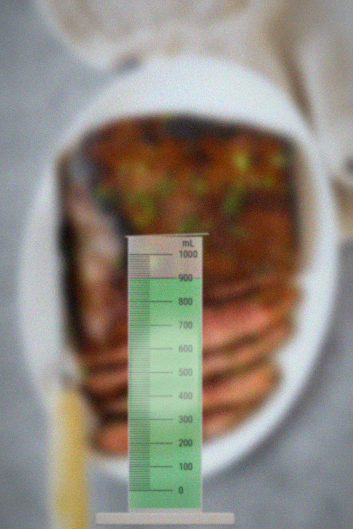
900 (mL)
